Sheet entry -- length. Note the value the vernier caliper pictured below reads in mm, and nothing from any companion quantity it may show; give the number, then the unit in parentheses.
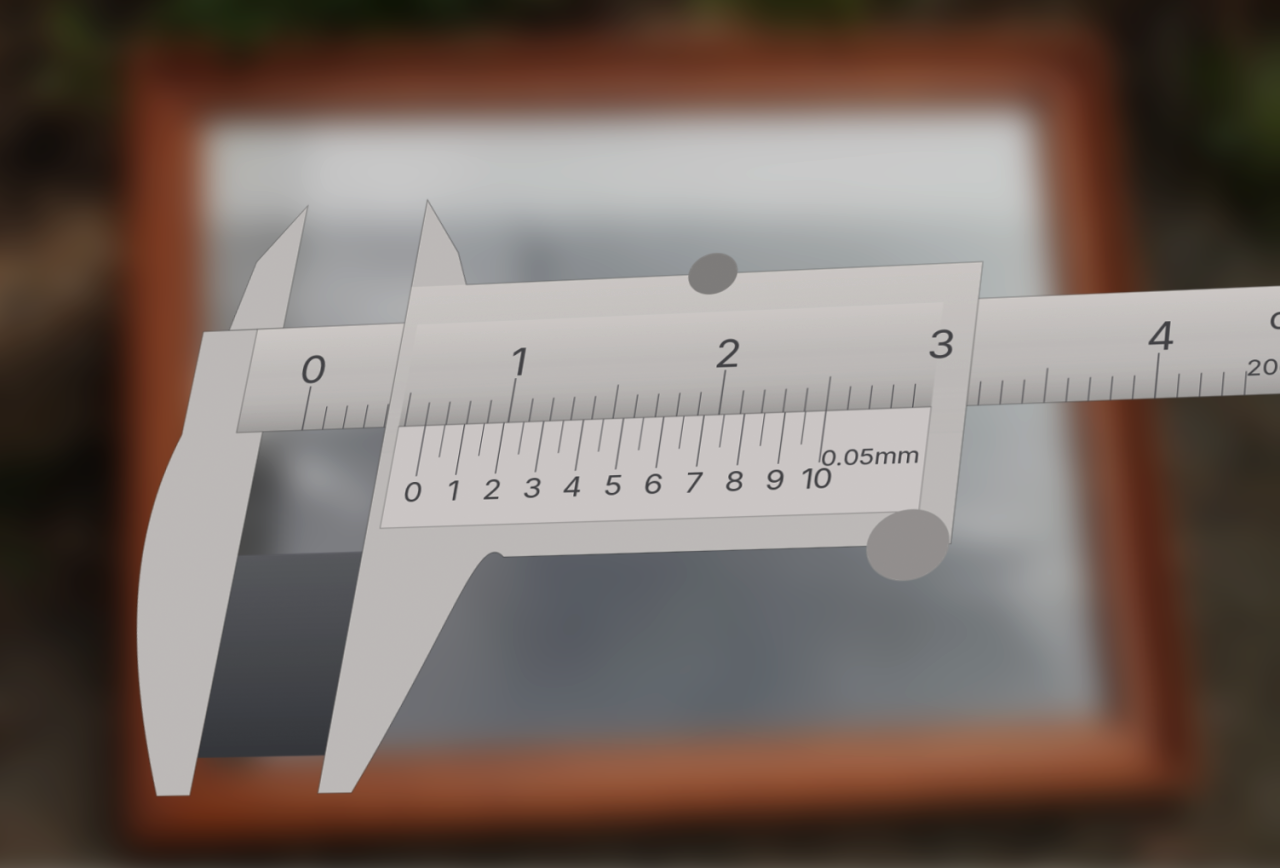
6.0 (mm)
